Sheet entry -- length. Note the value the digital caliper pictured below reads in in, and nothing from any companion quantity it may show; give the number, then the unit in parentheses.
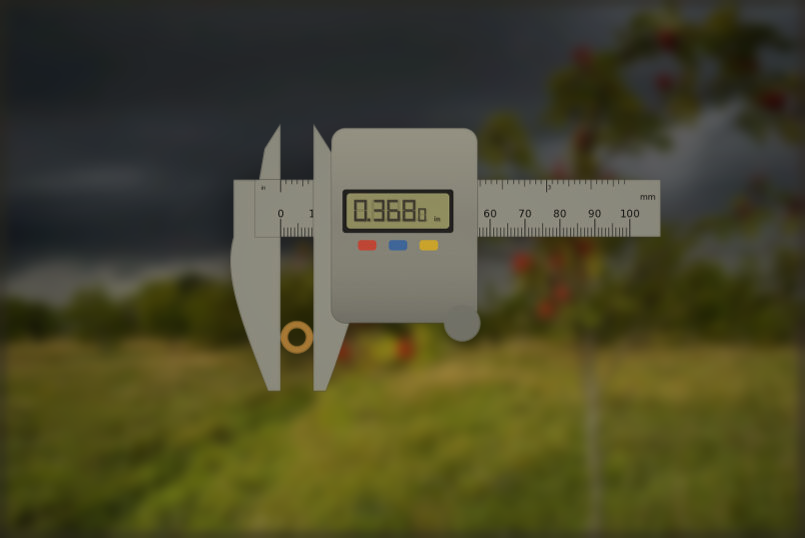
0.3680 (in)
